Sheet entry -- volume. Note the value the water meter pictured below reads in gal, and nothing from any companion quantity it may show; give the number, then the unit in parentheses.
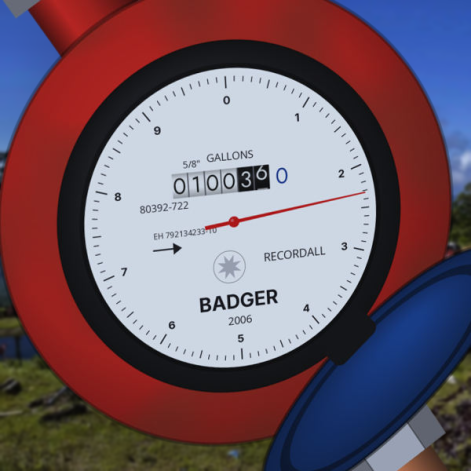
100362.3 (gal)
